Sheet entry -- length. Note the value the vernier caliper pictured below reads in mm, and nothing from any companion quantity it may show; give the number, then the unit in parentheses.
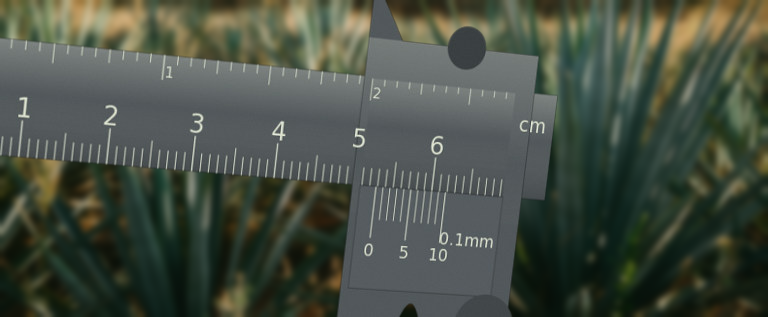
52.8 (mm)
